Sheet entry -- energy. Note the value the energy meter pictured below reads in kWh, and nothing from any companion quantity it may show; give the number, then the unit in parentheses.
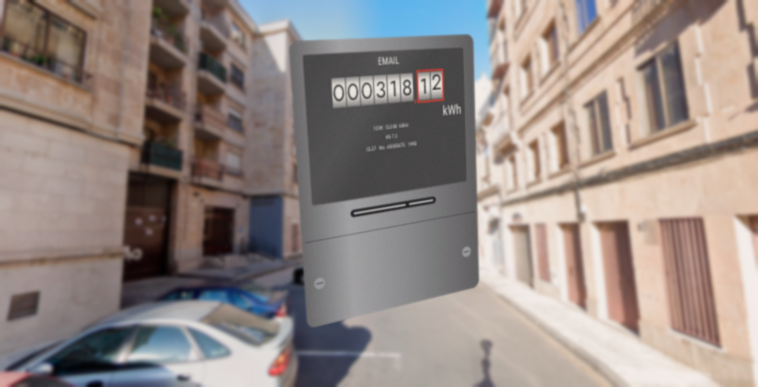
318.12 (kWh)
